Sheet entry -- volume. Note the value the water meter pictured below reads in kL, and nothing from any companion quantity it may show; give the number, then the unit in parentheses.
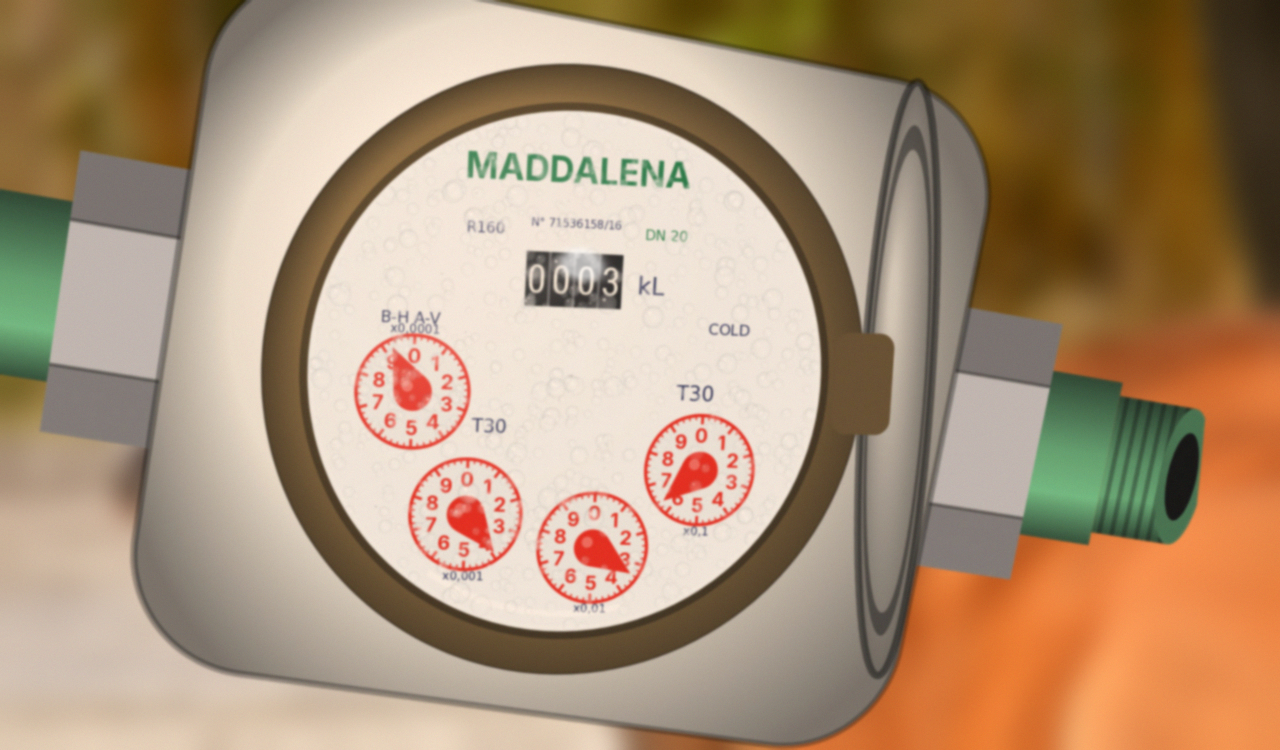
3.6339 (kL)
